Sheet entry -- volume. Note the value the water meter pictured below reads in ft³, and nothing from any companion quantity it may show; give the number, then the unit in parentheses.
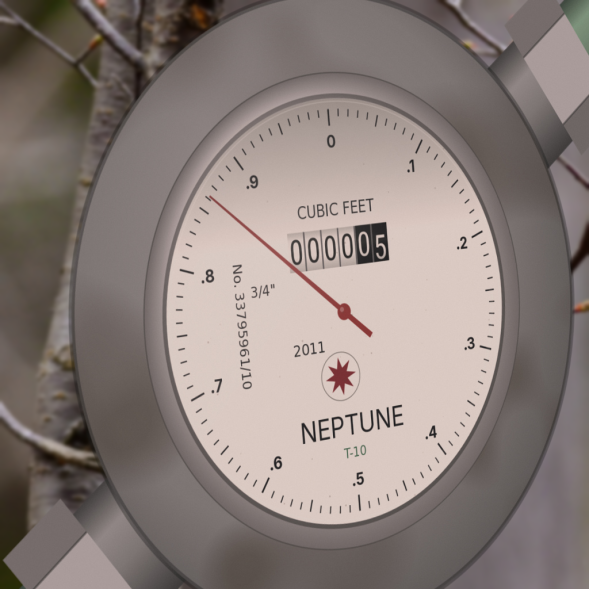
4.86 (ft³)
